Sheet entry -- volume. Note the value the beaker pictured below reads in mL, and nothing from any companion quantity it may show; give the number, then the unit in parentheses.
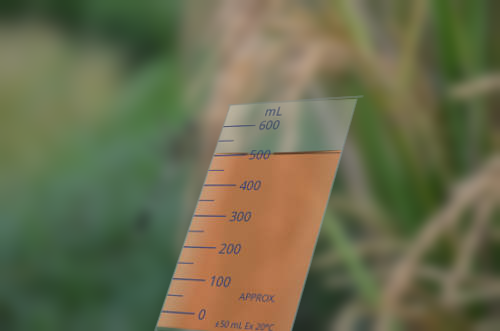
500 (mL)
